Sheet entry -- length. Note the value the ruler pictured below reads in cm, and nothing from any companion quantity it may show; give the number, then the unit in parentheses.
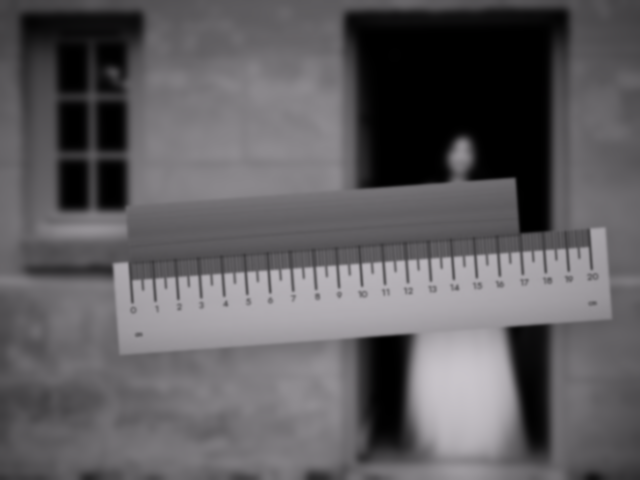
17 (cm)
